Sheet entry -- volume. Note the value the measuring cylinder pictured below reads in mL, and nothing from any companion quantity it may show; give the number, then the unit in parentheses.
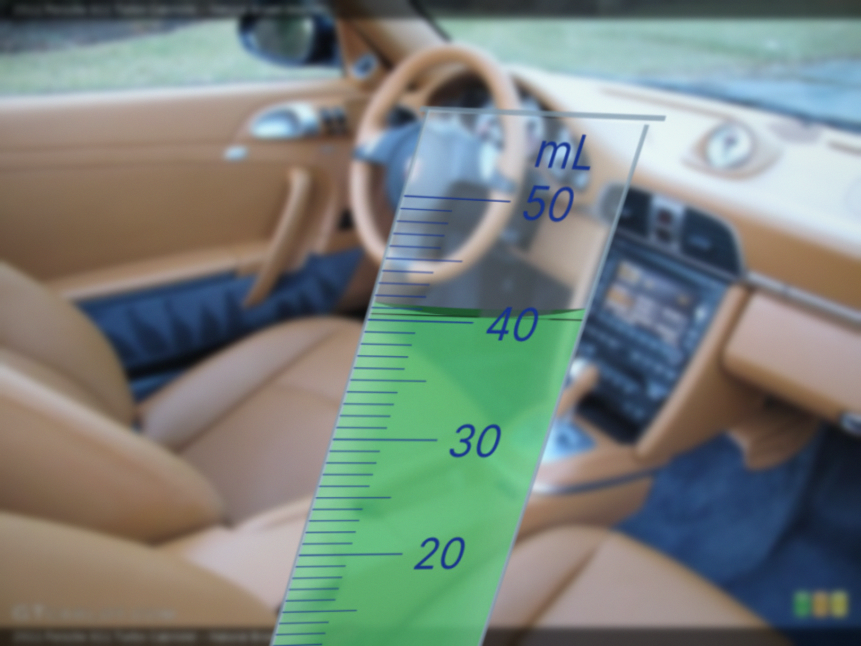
40.5 (mL)
